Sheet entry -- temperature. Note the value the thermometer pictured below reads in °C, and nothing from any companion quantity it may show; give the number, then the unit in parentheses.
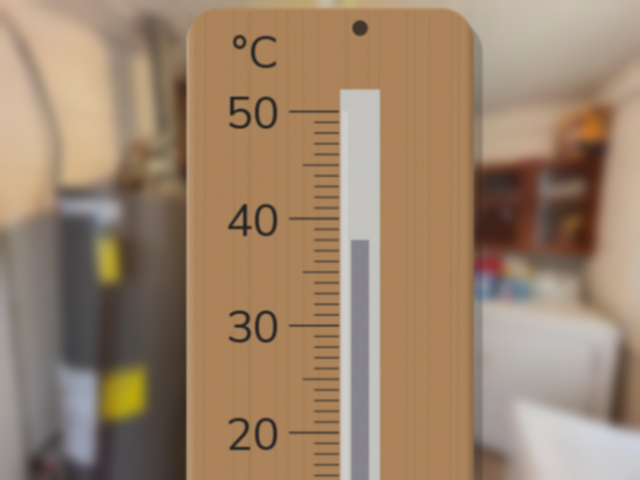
38 (°C)
